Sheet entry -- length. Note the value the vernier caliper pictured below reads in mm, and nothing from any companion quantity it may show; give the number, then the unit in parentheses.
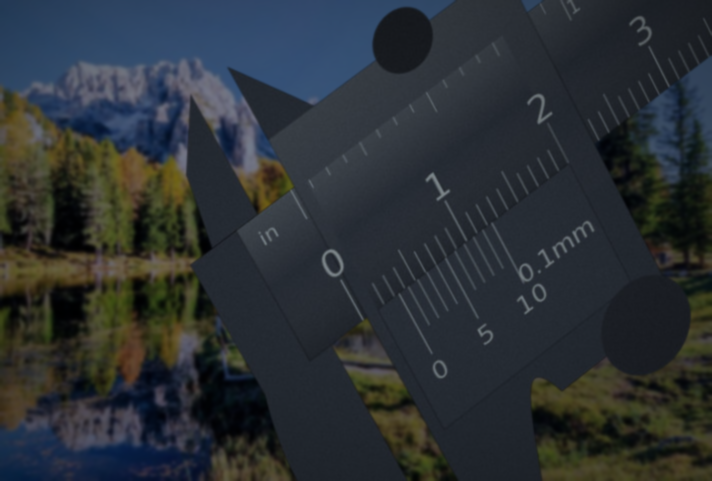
3.4 (mm)
